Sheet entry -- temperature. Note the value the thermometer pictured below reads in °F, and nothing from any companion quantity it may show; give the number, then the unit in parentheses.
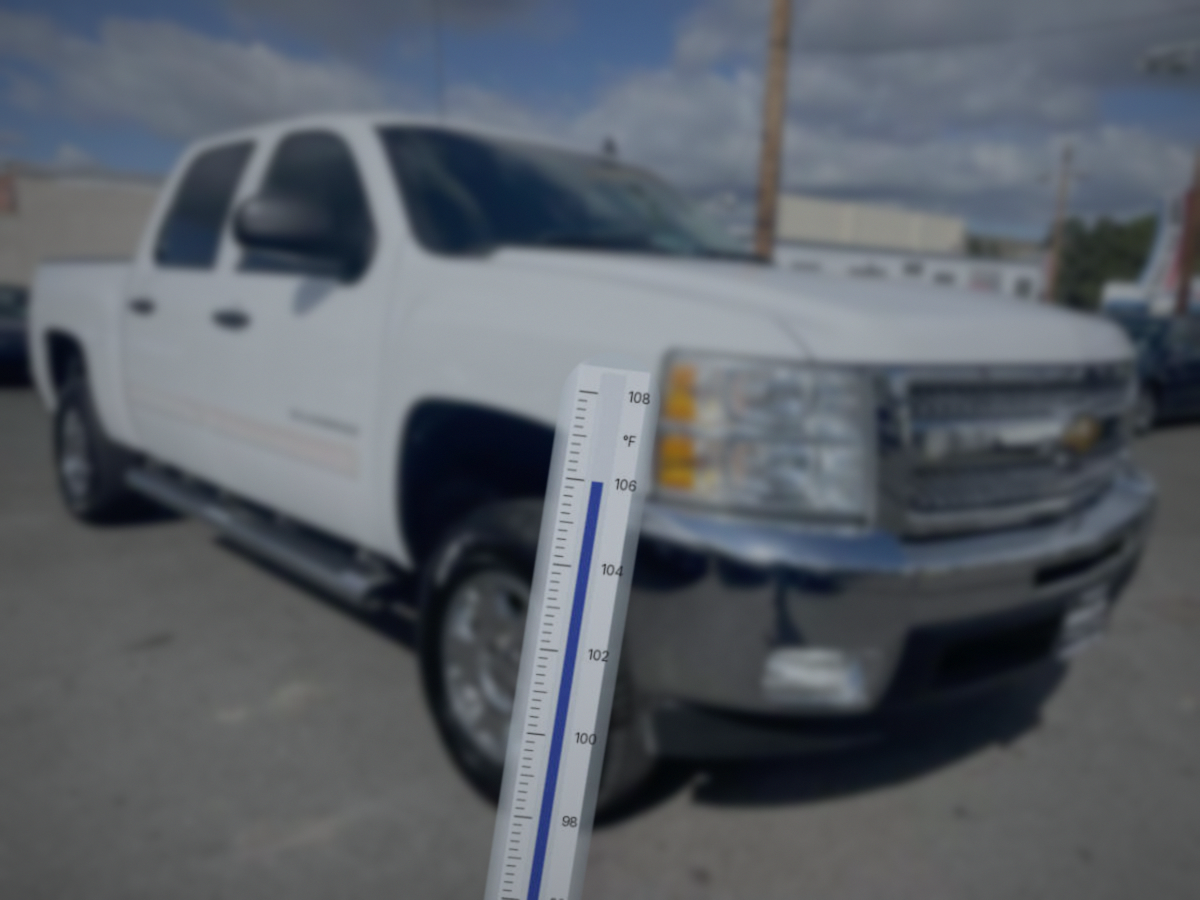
106 (°F)
